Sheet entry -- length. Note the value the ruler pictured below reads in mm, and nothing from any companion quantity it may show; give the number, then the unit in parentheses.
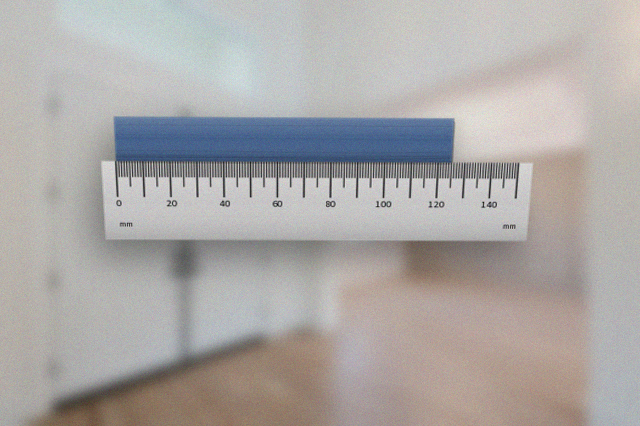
125 (mm)
